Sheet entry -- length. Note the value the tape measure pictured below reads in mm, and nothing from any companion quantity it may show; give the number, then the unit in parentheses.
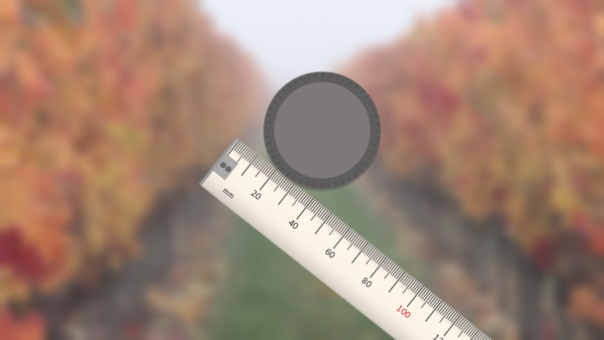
50 (mm)
